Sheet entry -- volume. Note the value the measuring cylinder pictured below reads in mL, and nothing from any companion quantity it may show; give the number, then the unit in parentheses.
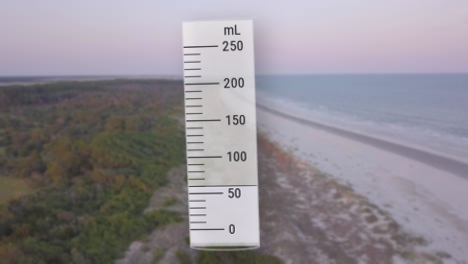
60 (mL)
